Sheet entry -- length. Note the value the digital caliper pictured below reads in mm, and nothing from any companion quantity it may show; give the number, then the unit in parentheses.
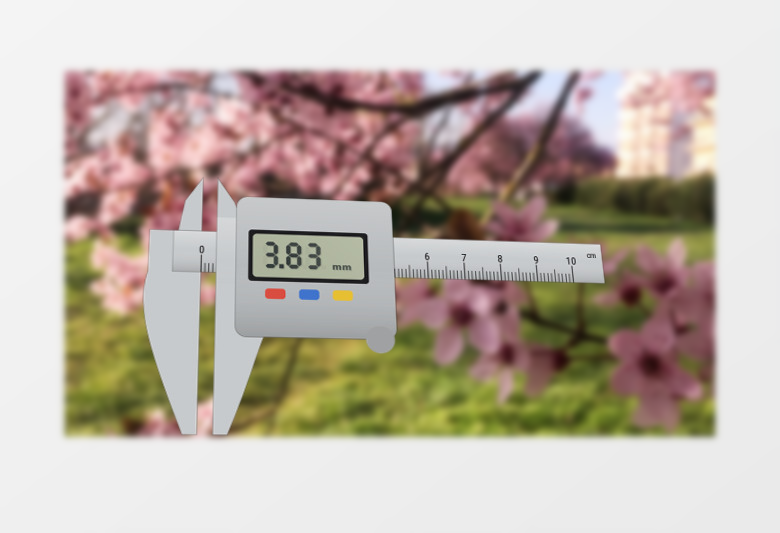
3.83 (mm)
